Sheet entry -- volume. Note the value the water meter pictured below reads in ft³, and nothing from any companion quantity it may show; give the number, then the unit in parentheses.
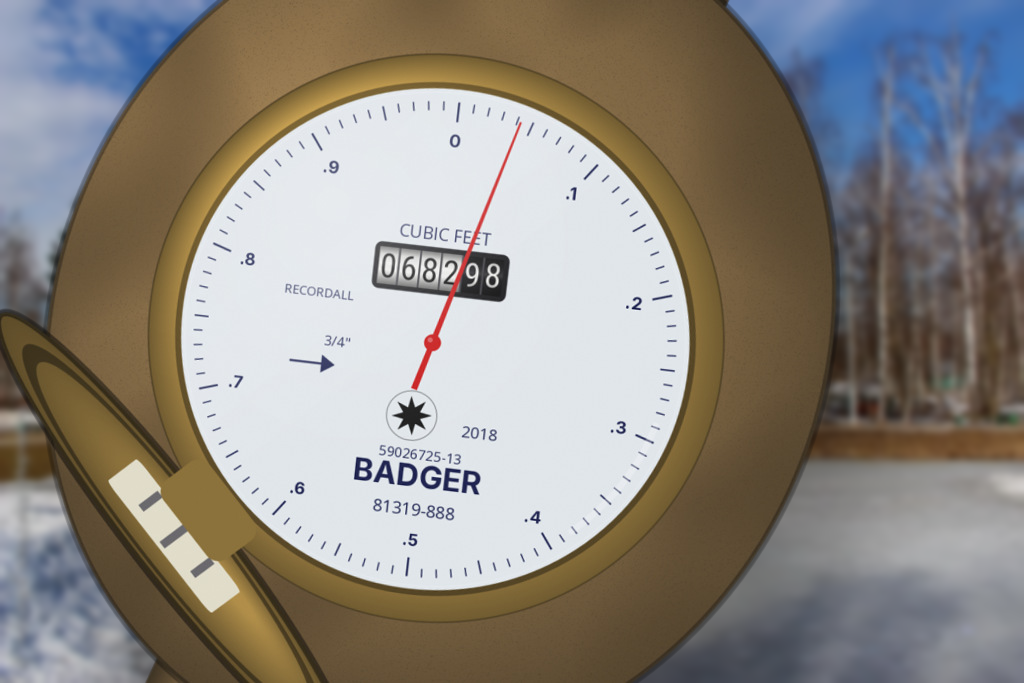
68298.04 (ft³)
